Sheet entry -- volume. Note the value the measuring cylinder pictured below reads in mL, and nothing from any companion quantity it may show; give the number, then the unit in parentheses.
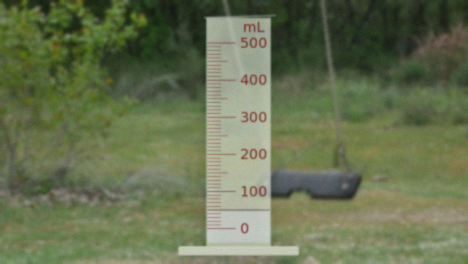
50 (mL)
